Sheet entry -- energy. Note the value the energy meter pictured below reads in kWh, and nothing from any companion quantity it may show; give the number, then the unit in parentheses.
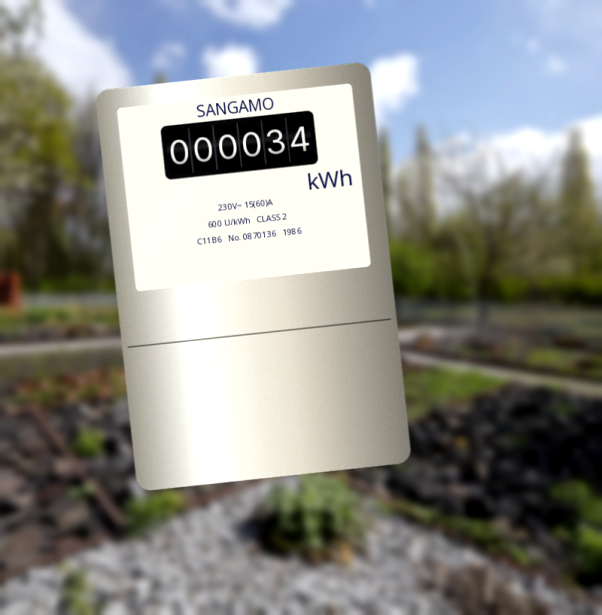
34 (kWh)
